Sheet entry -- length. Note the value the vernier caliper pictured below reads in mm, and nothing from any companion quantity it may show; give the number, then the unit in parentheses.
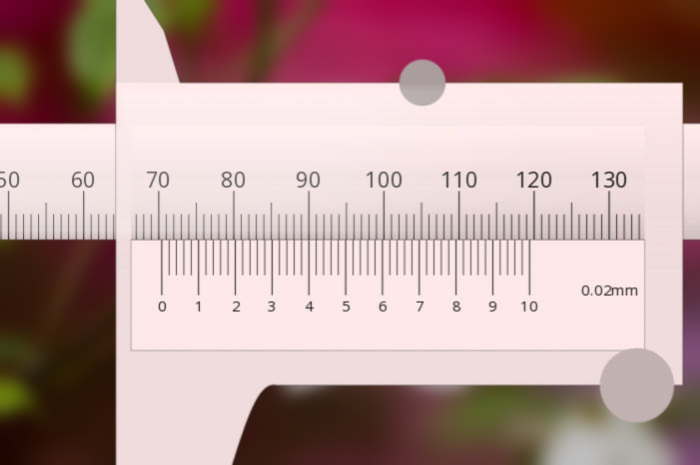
70.4 (mm)
